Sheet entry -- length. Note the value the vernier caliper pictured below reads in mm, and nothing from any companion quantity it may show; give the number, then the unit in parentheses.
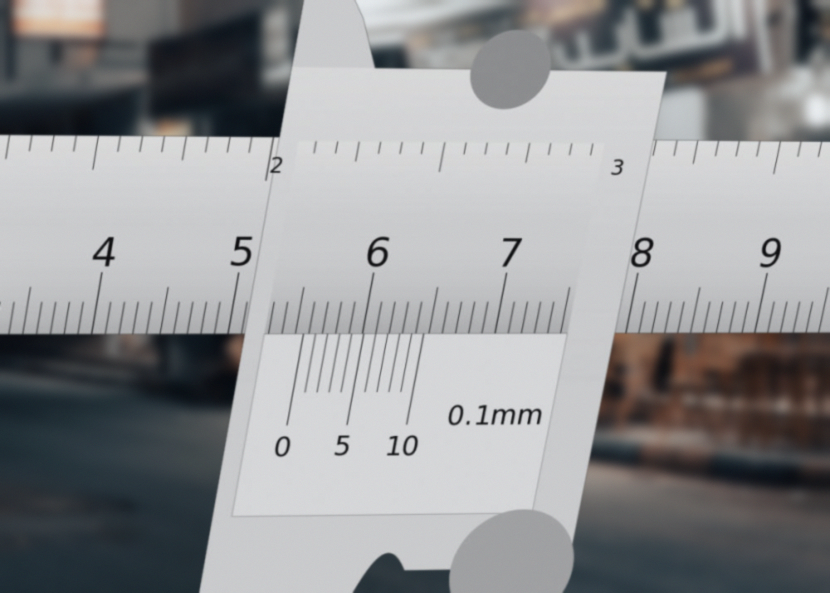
55.6 (mm)
